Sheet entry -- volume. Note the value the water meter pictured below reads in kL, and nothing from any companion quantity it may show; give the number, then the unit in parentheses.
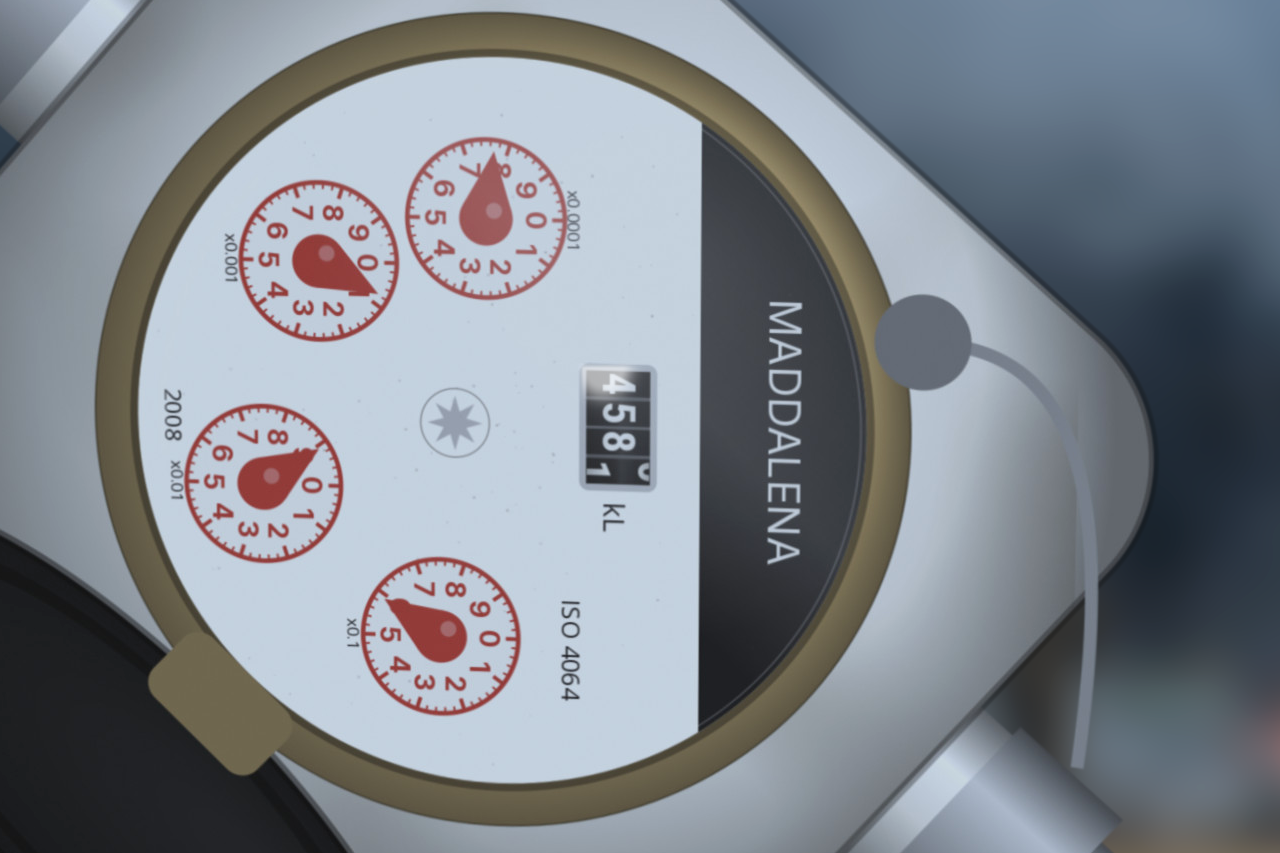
4580.5907 (kL)
